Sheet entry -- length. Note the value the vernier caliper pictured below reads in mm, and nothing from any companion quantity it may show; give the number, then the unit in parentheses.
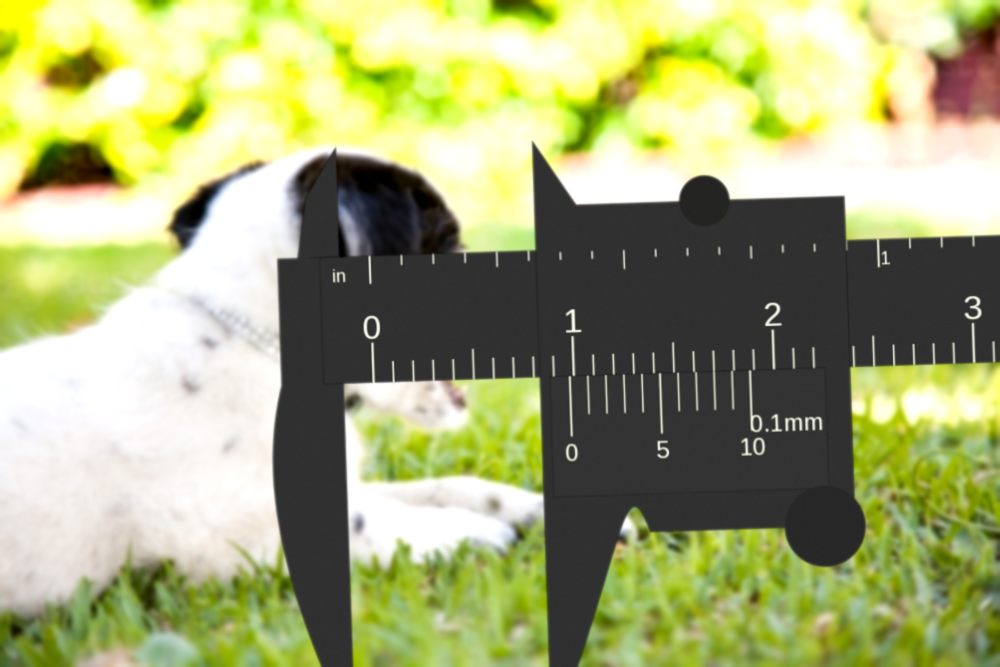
9.8 (mm)
